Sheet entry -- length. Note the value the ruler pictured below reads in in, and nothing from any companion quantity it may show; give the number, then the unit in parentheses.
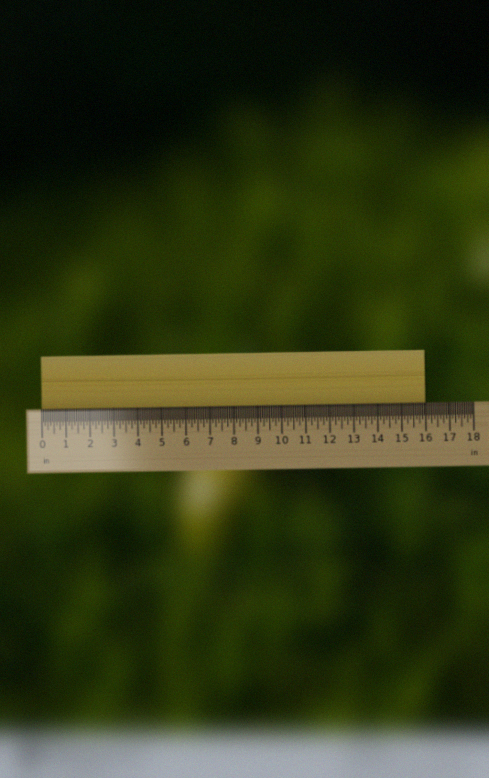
16 (in)
